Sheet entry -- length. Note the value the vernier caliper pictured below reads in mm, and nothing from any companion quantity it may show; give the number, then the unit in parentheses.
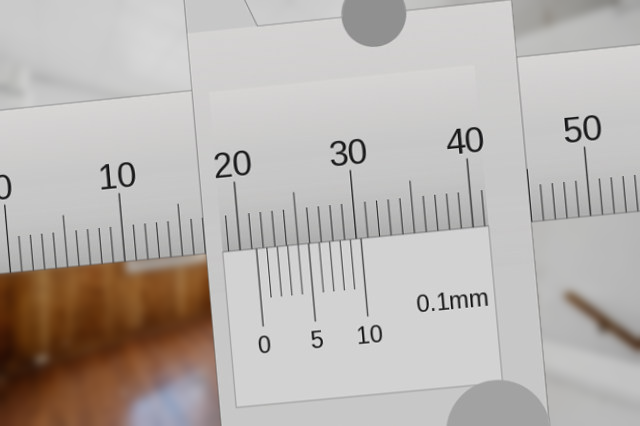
21.4 (mm)
